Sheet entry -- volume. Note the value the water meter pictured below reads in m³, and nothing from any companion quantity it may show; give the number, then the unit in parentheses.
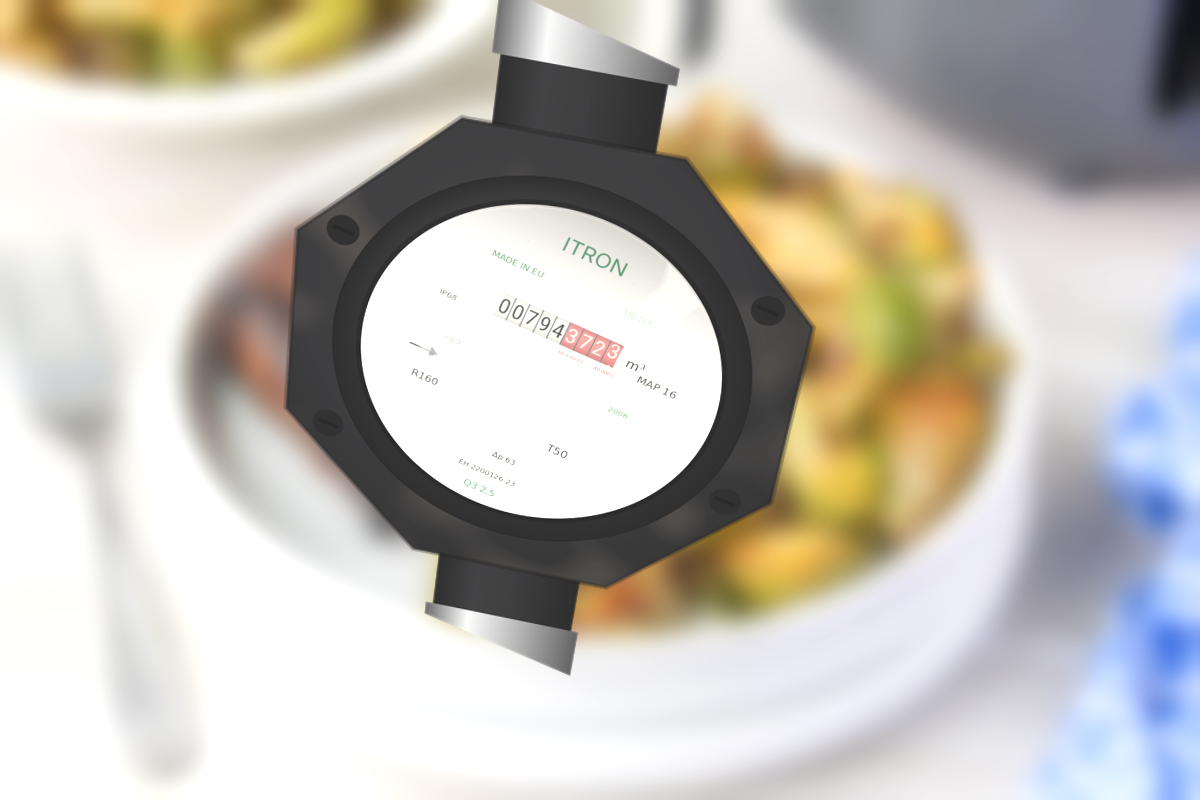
794.3723 (m³)
